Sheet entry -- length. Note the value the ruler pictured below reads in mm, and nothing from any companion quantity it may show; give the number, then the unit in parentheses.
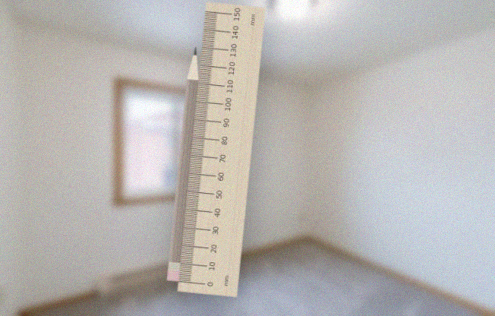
130 (mm)
